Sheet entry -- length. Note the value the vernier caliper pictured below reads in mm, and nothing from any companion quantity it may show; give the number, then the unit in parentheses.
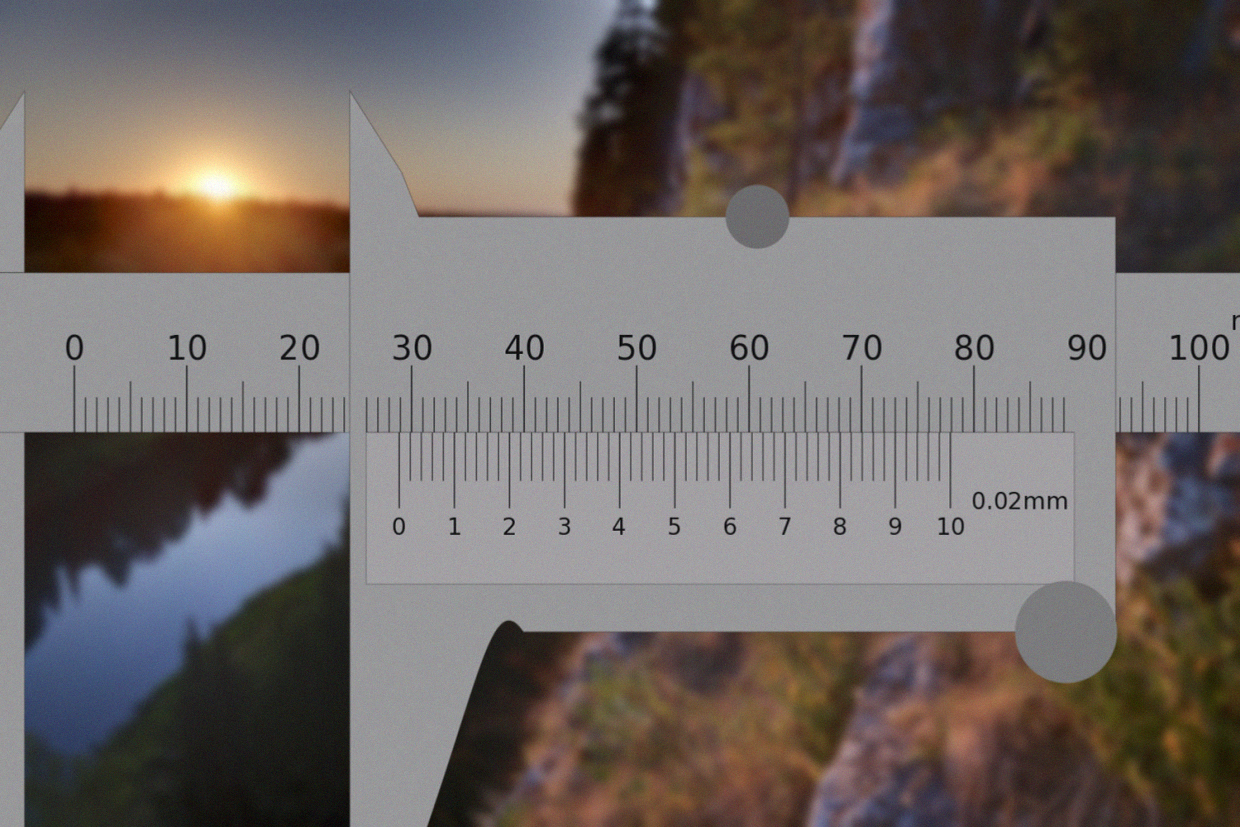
28.9 (mm)
